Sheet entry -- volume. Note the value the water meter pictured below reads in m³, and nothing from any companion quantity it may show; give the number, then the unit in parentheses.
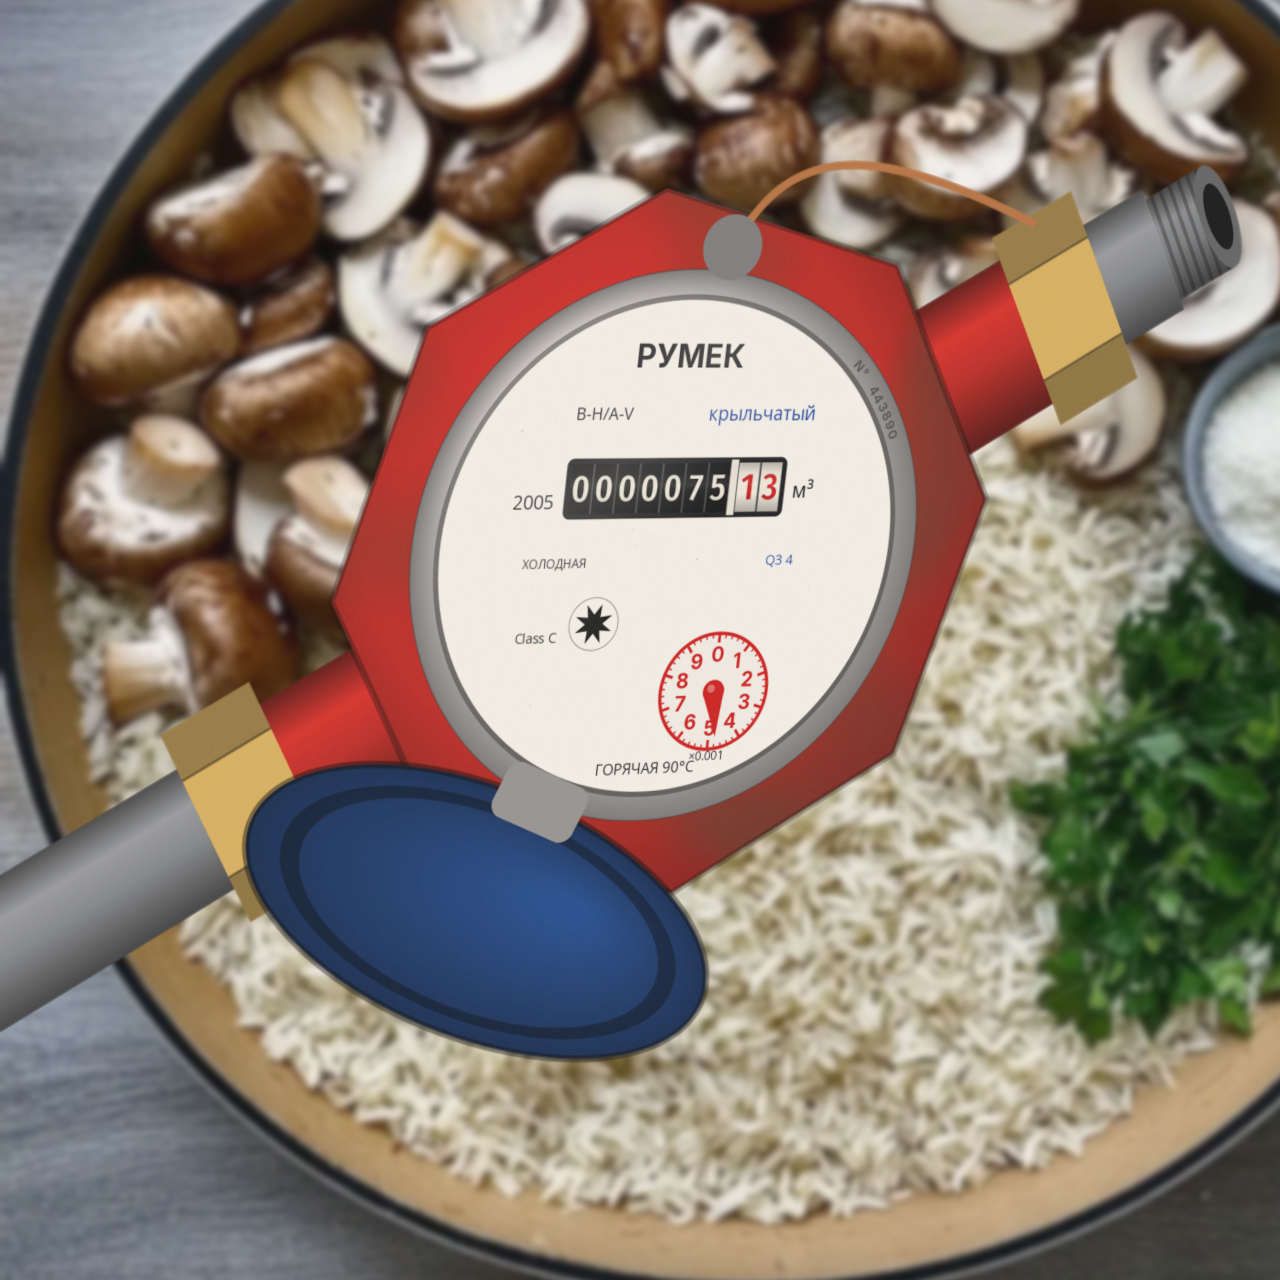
75.134 (m³)
